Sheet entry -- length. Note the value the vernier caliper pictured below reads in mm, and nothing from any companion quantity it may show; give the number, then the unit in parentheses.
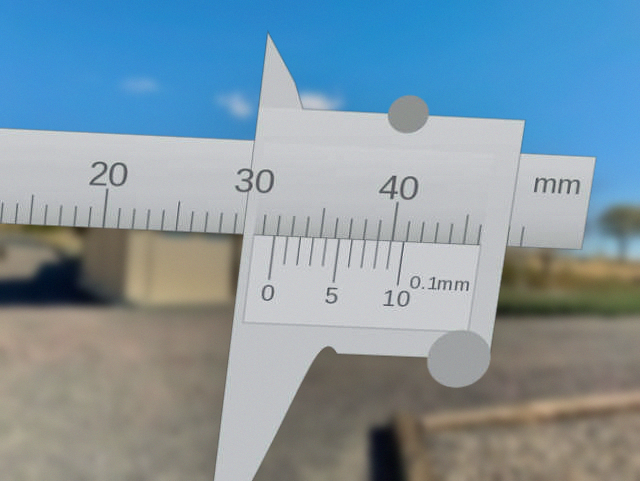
31.8 (mm)
